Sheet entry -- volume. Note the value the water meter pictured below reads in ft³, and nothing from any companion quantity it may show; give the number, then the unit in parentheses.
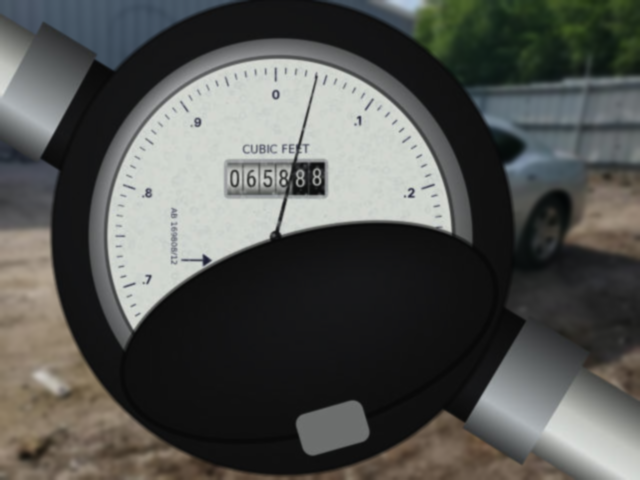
65888.04 (ft³)
